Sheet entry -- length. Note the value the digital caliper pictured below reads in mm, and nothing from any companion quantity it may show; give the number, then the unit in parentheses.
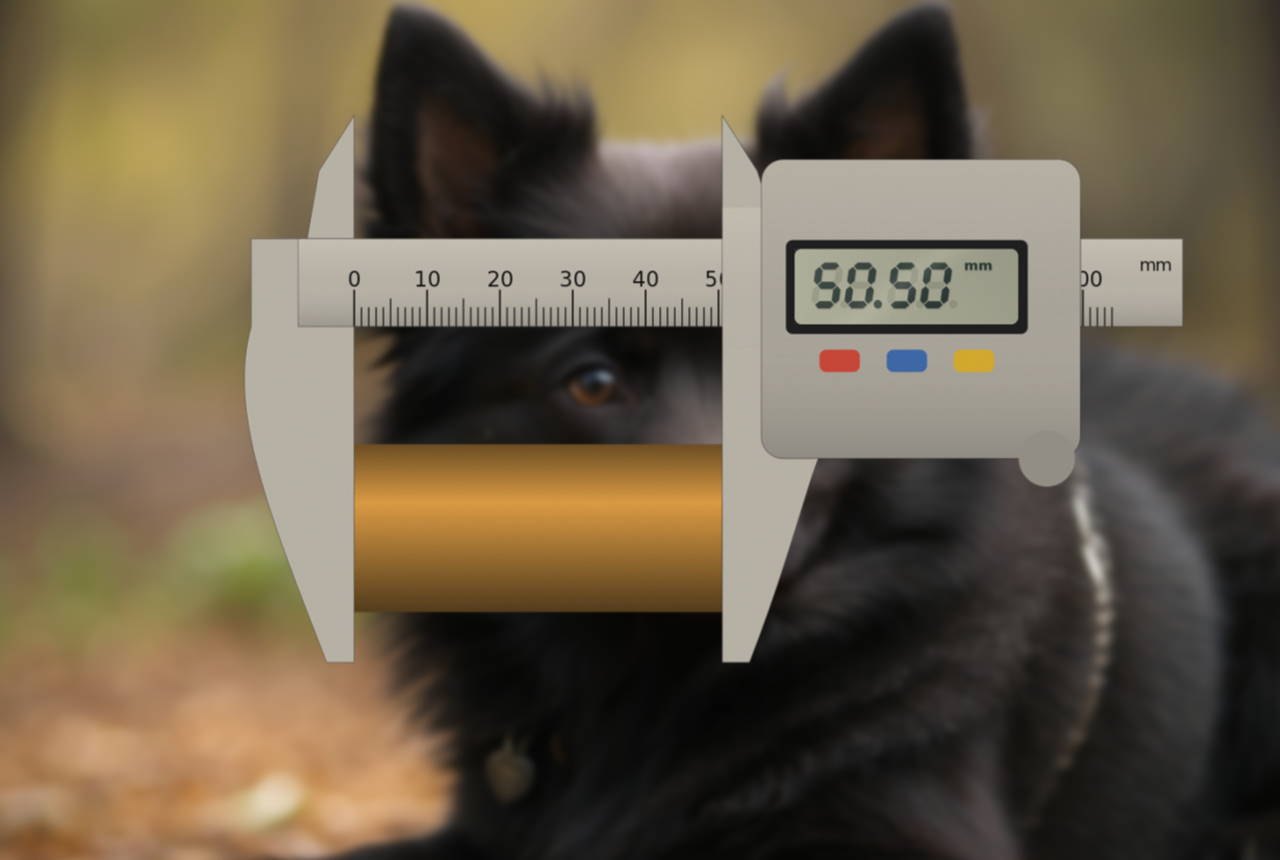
50.50 (mm)
